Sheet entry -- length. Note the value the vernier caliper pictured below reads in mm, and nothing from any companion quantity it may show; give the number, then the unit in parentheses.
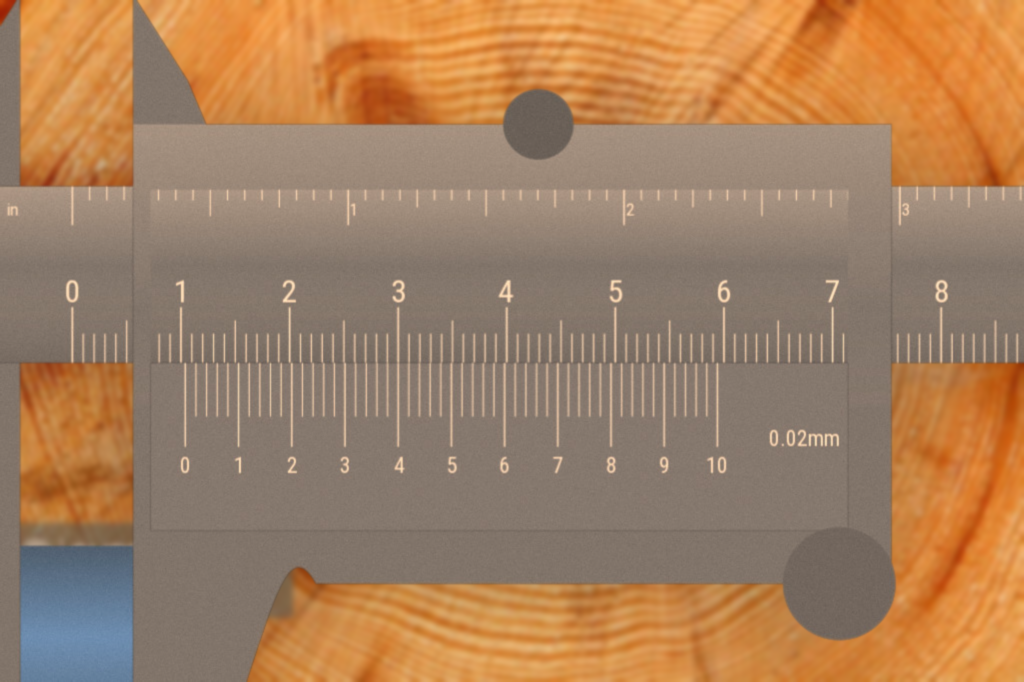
10.4 (mm)
